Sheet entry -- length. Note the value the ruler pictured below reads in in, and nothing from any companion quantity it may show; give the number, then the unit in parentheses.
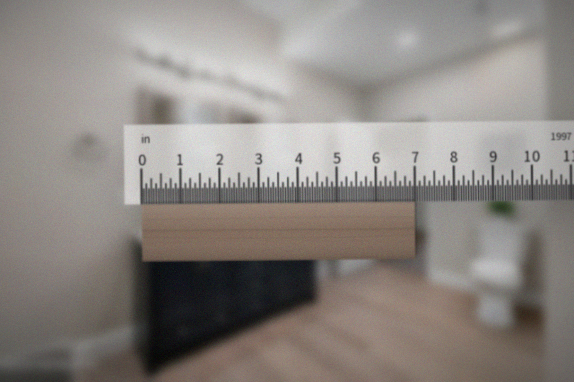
7 (in)
